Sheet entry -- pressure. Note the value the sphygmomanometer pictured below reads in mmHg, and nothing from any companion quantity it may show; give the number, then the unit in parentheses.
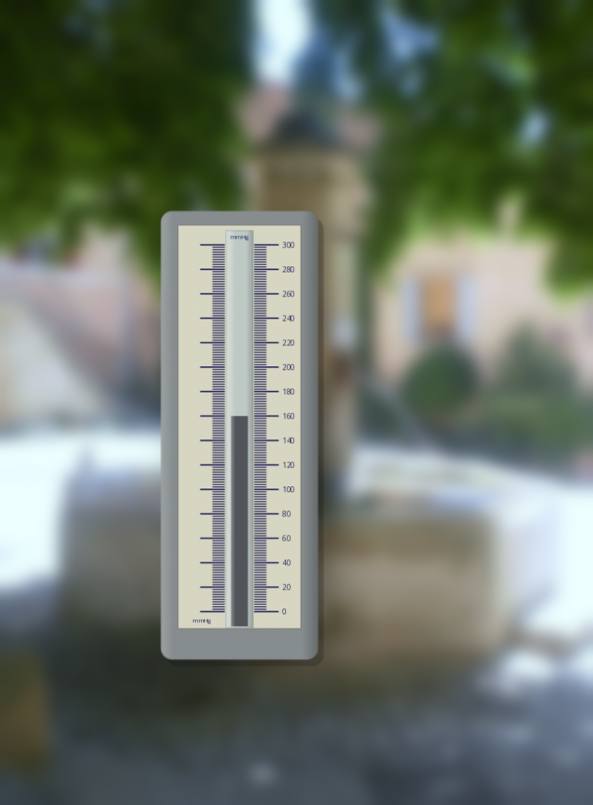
160 (mmHg)
